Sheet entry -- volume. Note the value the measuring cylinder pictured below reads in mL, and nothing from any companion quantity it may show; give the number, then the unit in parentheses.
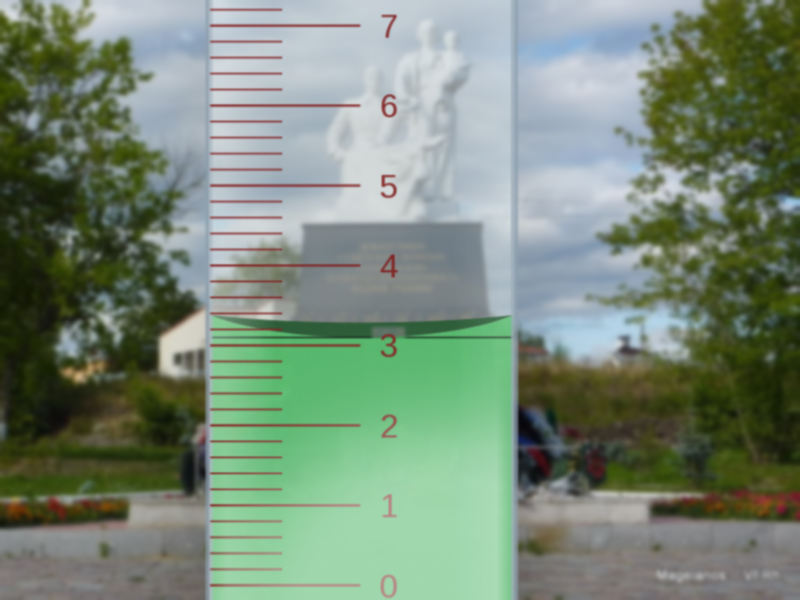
3.1 (mL)
